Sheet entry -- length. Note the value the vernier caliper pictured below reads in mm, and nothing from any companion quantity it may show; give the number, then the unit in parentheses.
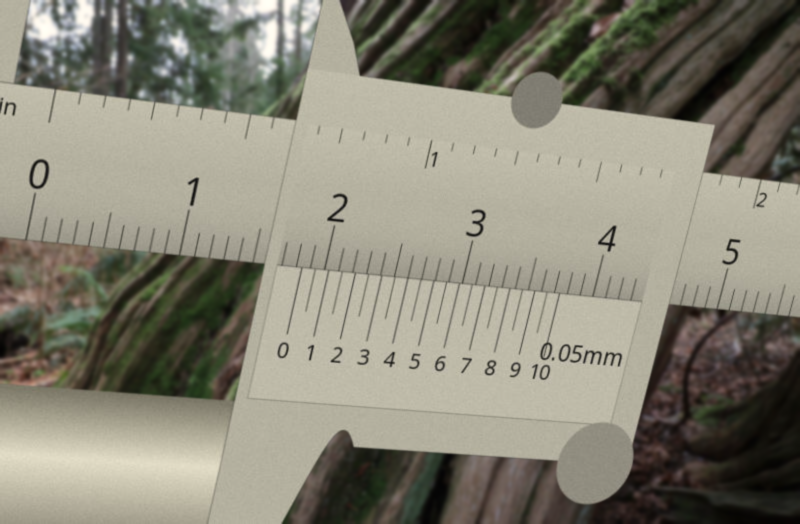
18.4 (mm)
